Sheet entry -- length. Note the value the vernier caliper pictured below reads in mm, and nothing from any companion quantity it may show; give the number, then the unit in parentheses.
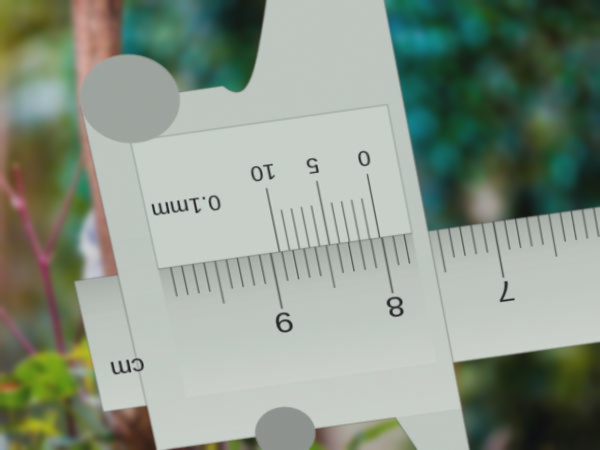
80.2 (mm)
